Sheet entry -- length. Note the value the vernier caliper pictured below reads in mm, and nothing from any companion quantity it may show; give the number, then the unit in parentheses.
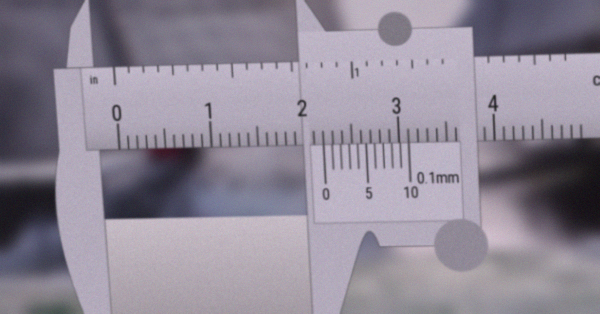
22.0 (mm)
